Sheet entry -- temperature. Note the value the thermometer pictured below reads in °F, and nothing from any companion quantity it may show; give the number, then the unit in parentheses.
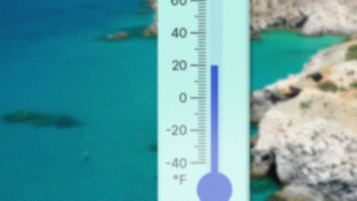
20 (°F)
